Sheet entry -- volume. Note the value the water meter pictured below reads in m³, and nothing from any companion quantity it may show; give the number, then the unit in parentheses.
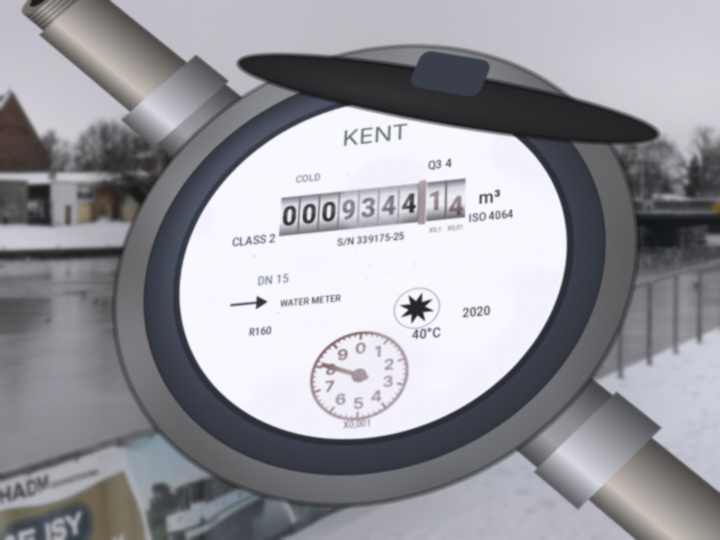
9344.138 (m³)
